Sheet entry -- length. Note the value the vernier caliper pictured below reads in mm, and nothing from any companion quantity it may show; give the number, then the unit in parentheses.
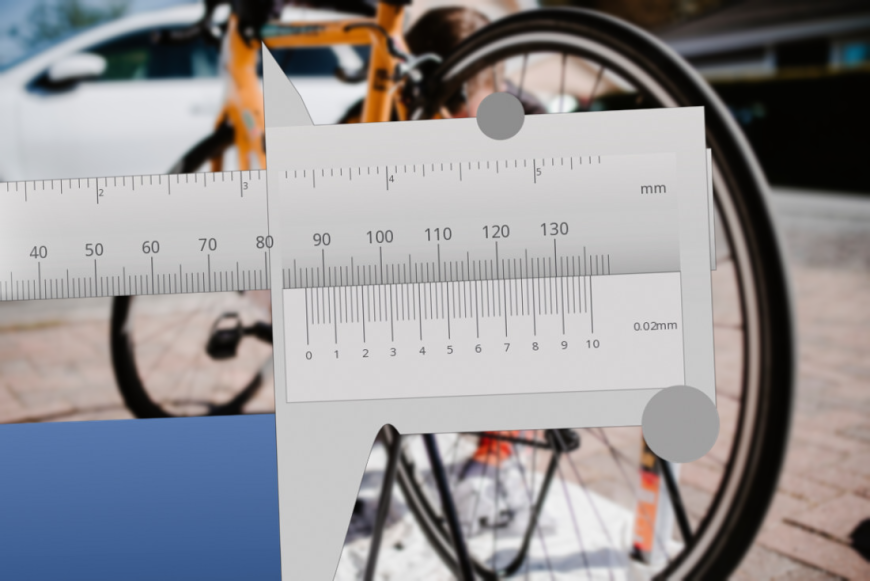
86.8 (mm)
